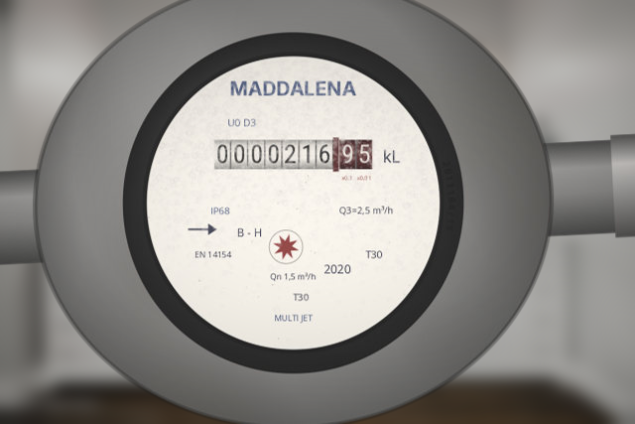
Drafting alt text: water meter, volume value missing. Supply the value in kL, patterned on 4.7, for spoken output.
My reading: 216.95
